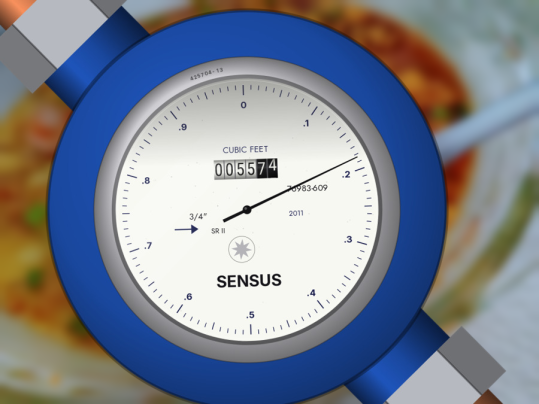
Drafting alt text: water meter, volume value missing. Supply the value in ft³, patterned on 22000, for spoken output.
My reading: 5574.18
